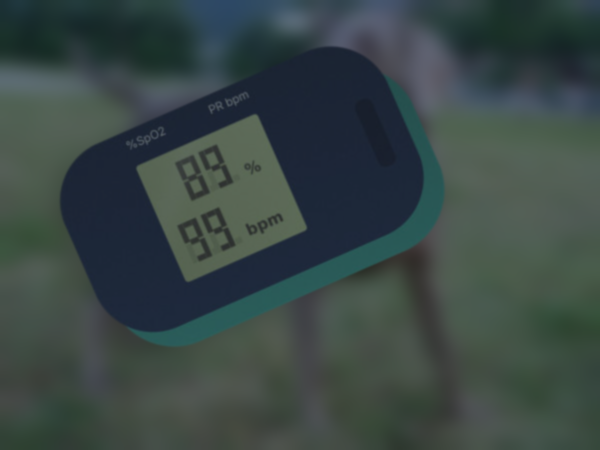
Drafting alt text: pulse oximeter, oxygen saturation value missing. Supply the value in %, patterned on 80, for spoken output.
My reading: 89
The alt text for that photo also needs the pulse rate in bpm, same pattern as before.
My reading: 99
